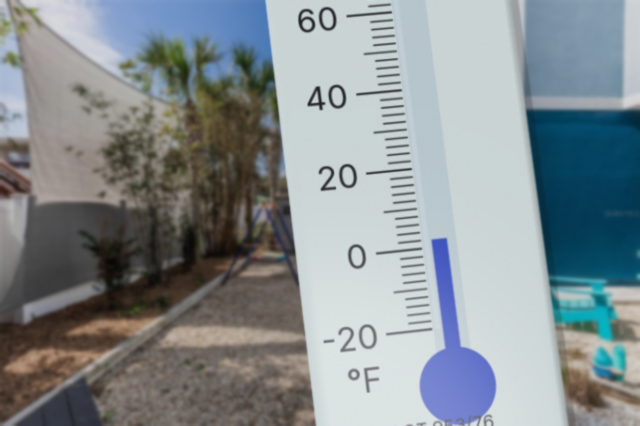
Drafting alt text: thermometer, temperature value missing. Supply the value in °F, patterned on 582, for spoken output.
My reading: 2
